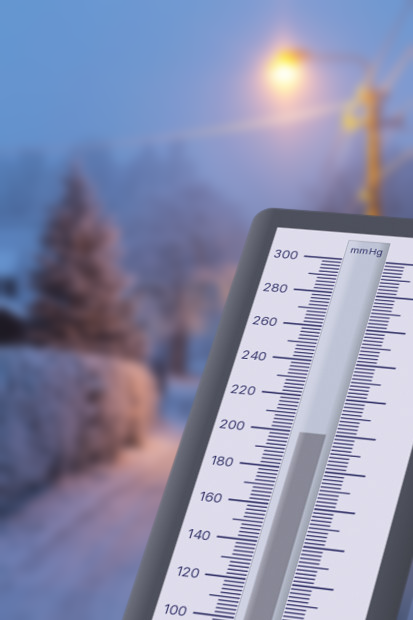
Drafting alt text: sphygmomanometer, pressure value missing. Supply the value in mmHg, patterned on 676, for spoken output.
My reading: 200
